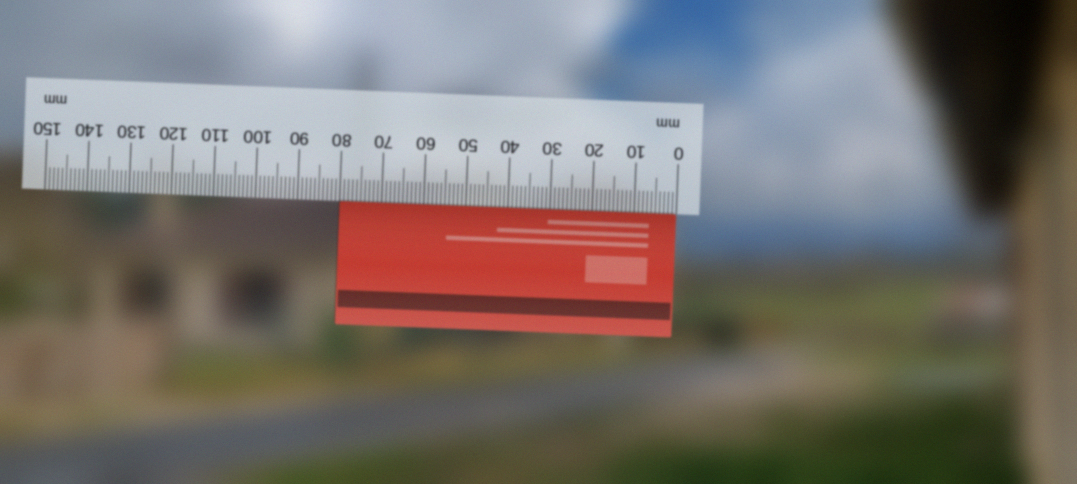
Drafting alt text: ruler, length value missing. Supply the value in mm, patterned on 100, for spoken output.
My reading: 80
